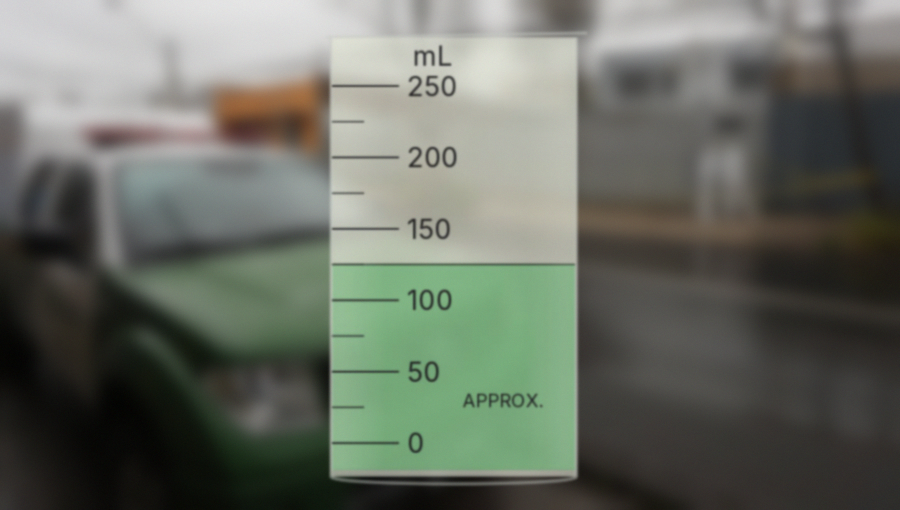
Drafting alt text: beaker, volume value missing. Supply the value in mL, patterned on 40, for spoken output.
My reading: 125
